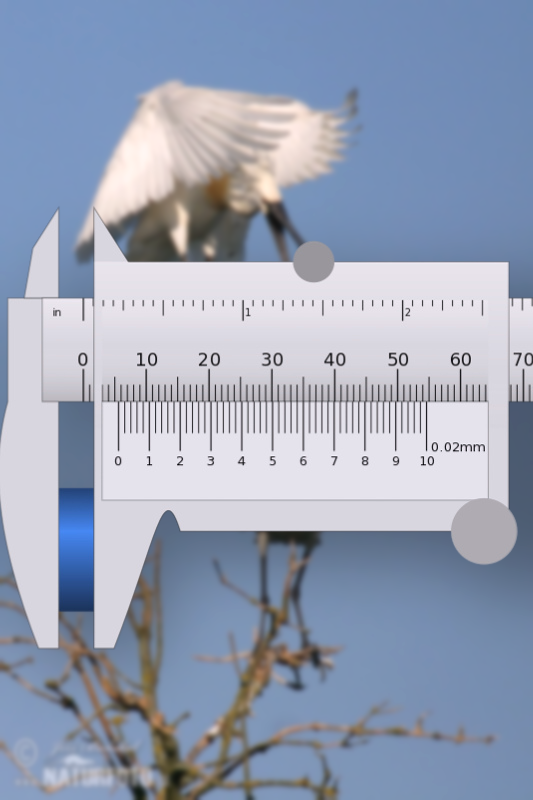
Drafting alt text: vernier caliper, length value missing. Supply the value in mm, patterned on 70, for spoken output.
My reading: 5.6
